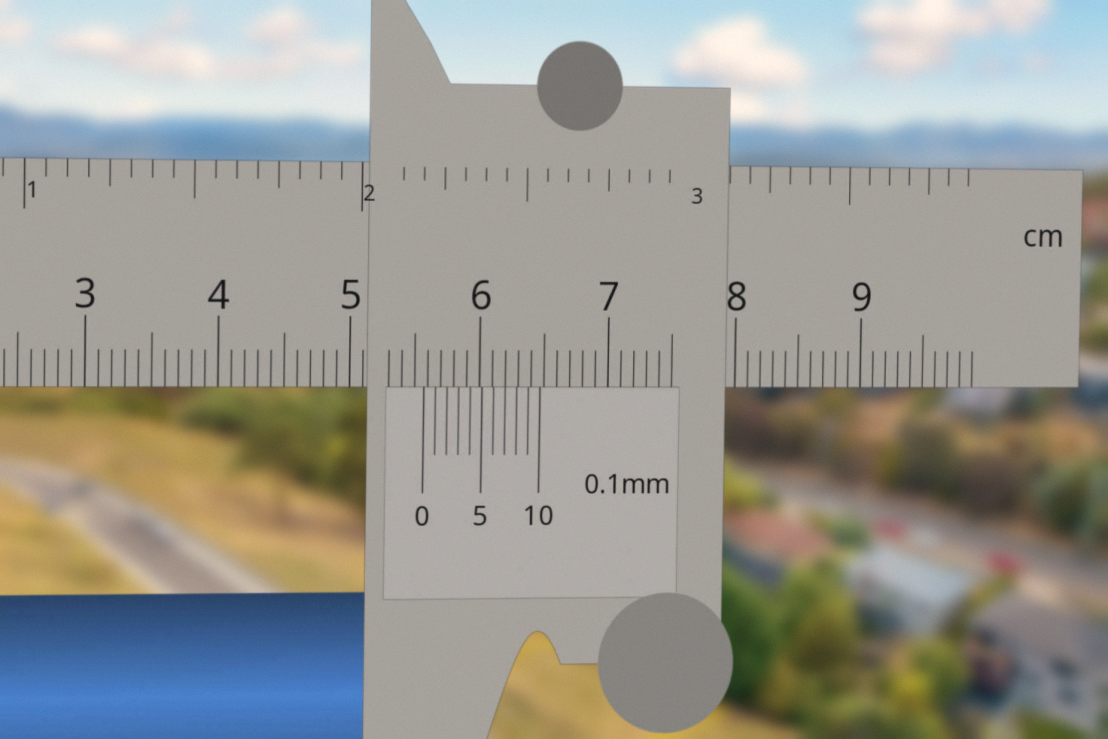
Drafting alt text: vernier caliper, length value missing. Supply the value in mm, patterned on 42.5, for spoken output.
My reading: 55.7
